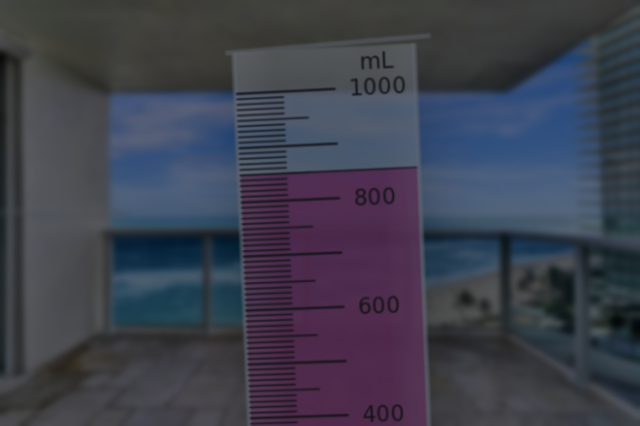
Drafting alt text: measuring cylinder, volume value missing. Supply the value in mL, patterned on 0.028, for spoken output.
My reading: 850
